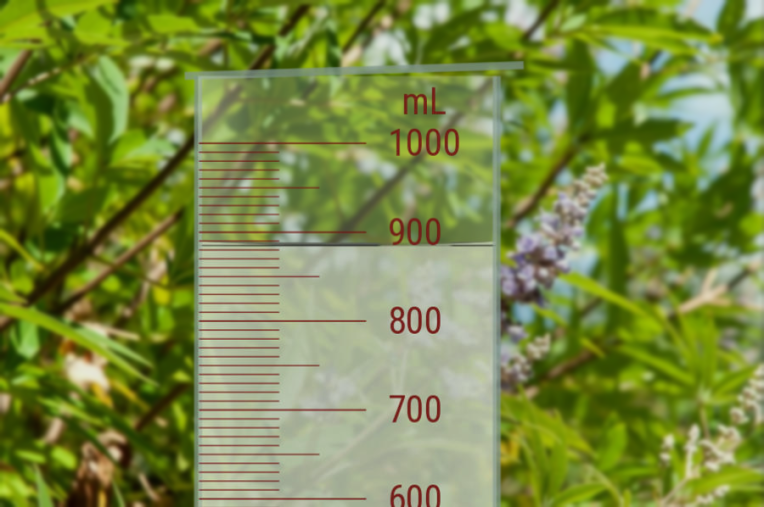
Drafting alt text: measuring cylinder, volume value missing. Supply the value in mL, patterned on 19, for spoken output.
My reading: 885
